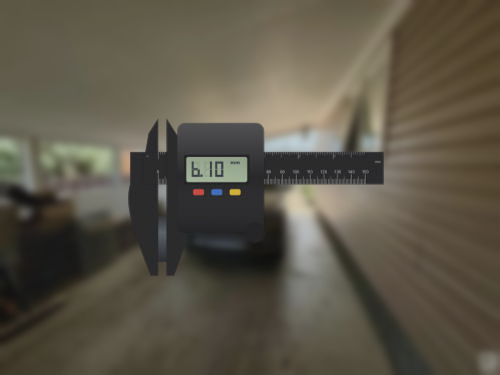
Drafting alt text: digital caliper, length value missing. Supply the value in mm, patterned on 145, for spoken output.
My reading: 6.10
